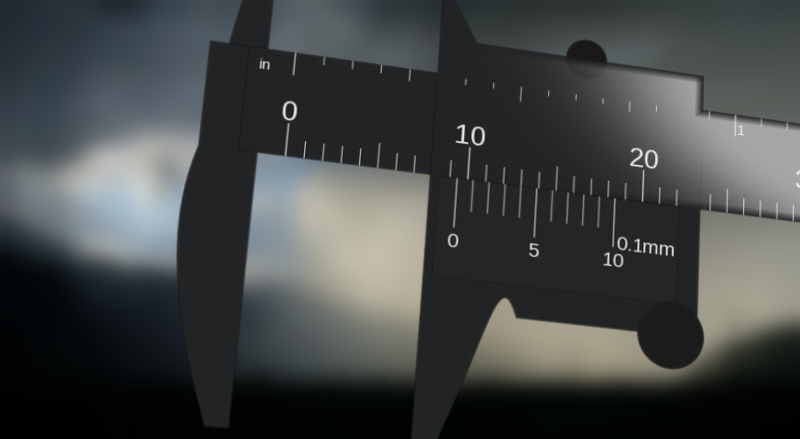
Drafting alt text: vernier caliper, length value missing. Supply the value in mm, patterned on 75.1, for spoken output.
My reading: 9.4
